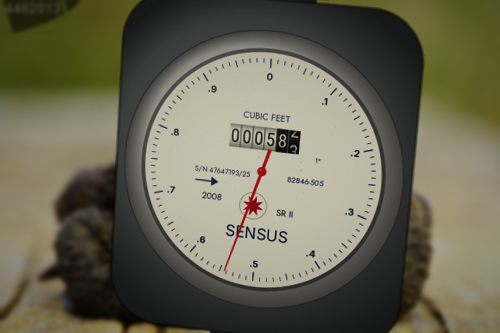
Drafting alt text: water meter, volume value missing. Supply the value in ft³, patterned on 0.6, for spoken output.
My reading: 582.54
